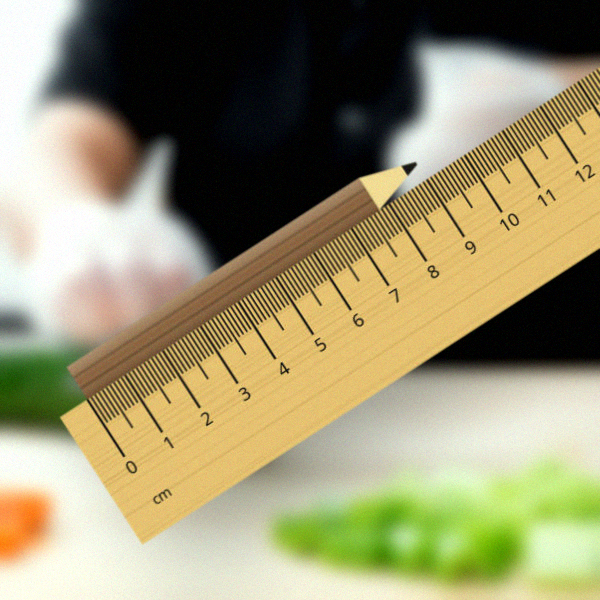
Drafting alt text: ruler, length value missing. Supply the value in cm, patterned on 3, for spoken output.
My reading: 9
